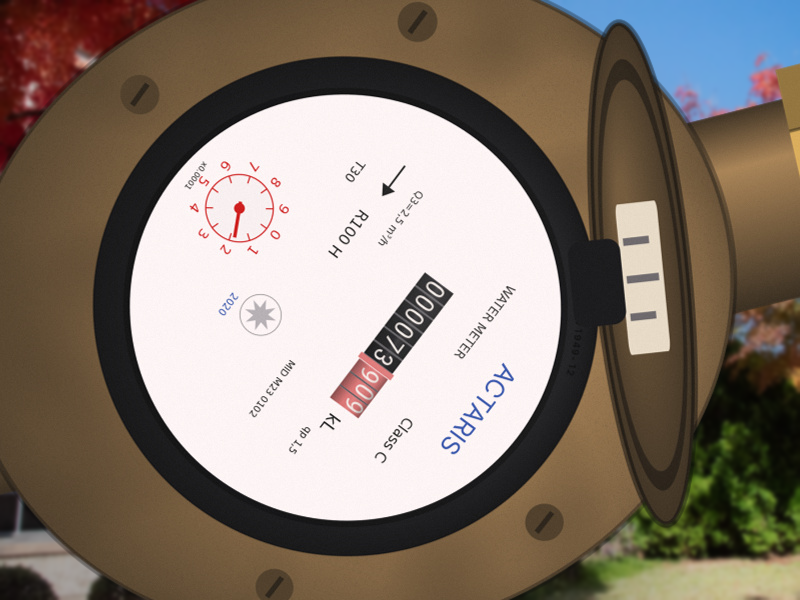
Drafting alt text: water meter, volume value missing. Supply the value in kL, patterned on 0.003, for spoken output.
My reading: 73.9091
